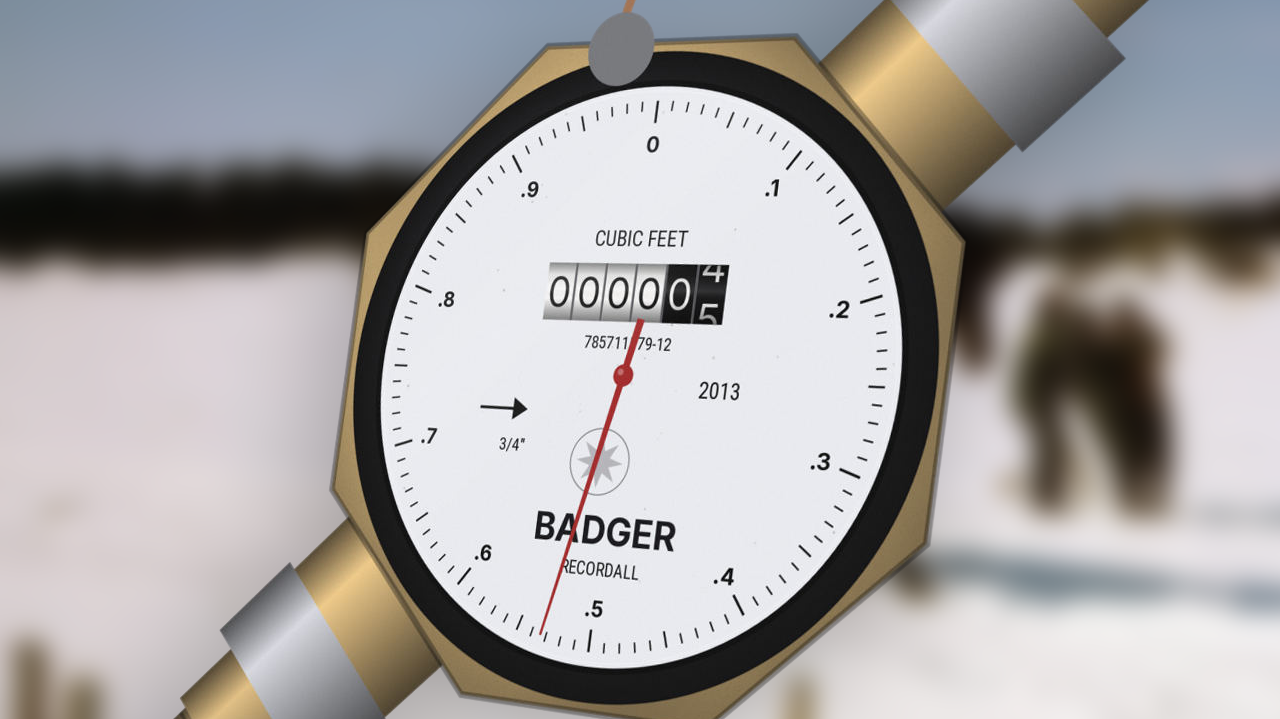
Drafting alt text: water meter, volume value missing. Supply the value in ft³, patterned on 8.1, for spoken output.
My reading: 4.53
